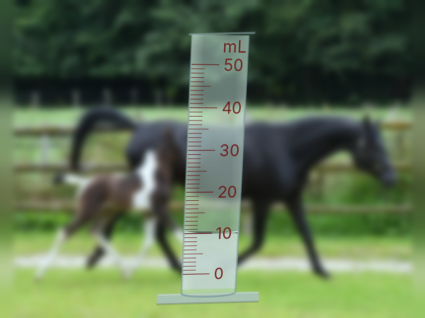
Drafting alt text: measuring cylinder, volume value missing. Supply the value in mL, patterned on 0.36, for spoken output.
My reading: 10
